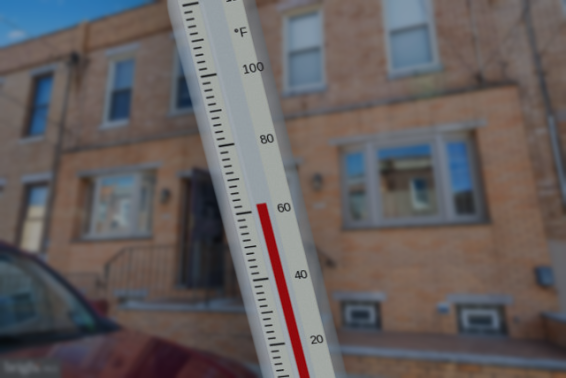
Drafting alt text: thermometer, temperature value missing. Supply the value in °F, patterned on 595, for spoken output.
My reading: 62
